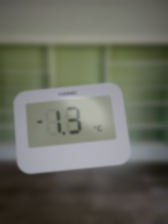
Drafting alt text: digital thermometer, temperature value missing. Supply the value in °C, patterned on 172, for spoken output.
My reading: -1.3
